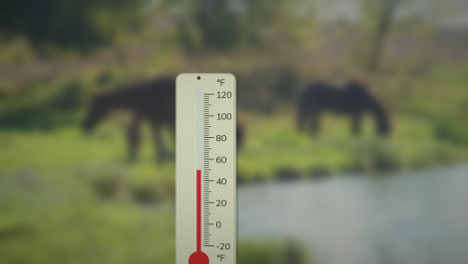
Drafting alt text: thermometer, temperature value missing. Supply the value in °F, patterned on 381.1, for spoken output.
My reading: 50
